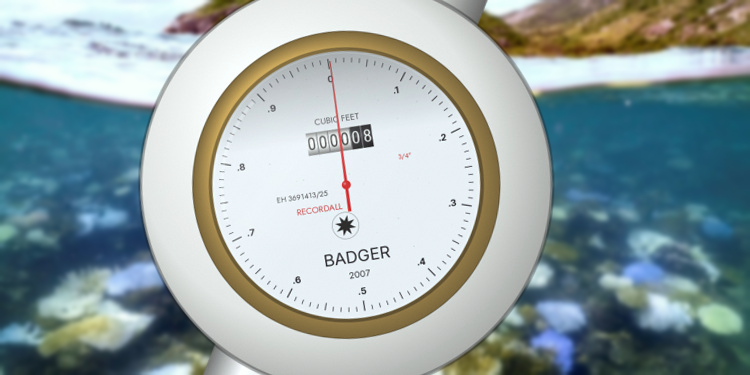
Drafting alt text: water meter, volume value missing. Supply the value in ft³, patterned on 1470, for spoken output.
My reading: 8.00
